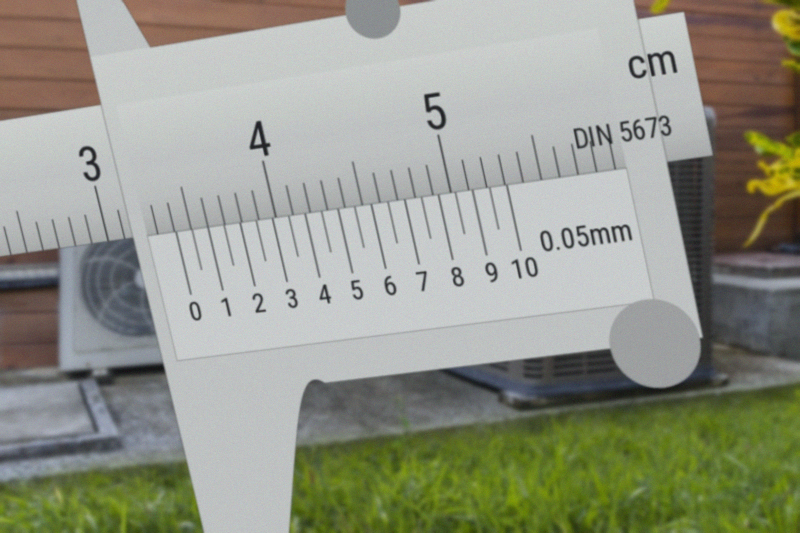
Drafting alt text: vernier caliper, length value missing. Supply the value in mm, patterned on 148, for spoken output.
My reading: 34.1
